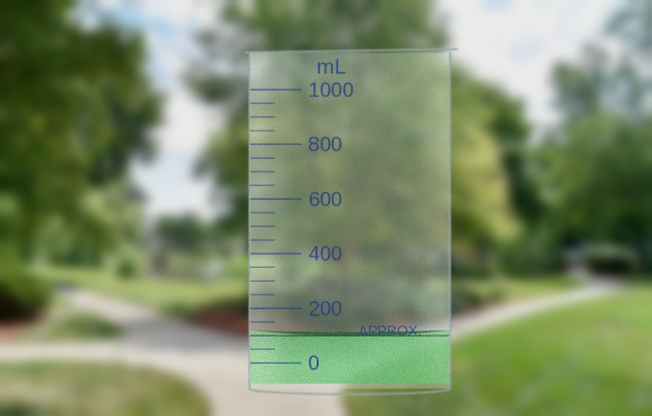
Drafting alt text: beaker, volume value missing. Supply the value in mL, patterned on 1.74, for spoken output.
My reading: 100
